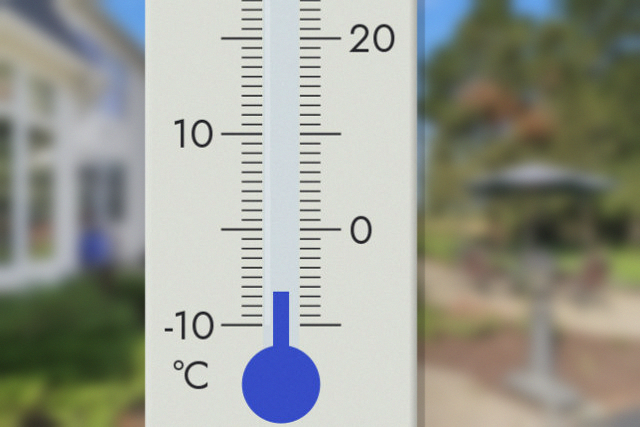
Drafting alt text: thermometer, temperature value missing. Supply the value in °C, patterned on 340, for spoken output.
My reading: -6.5
